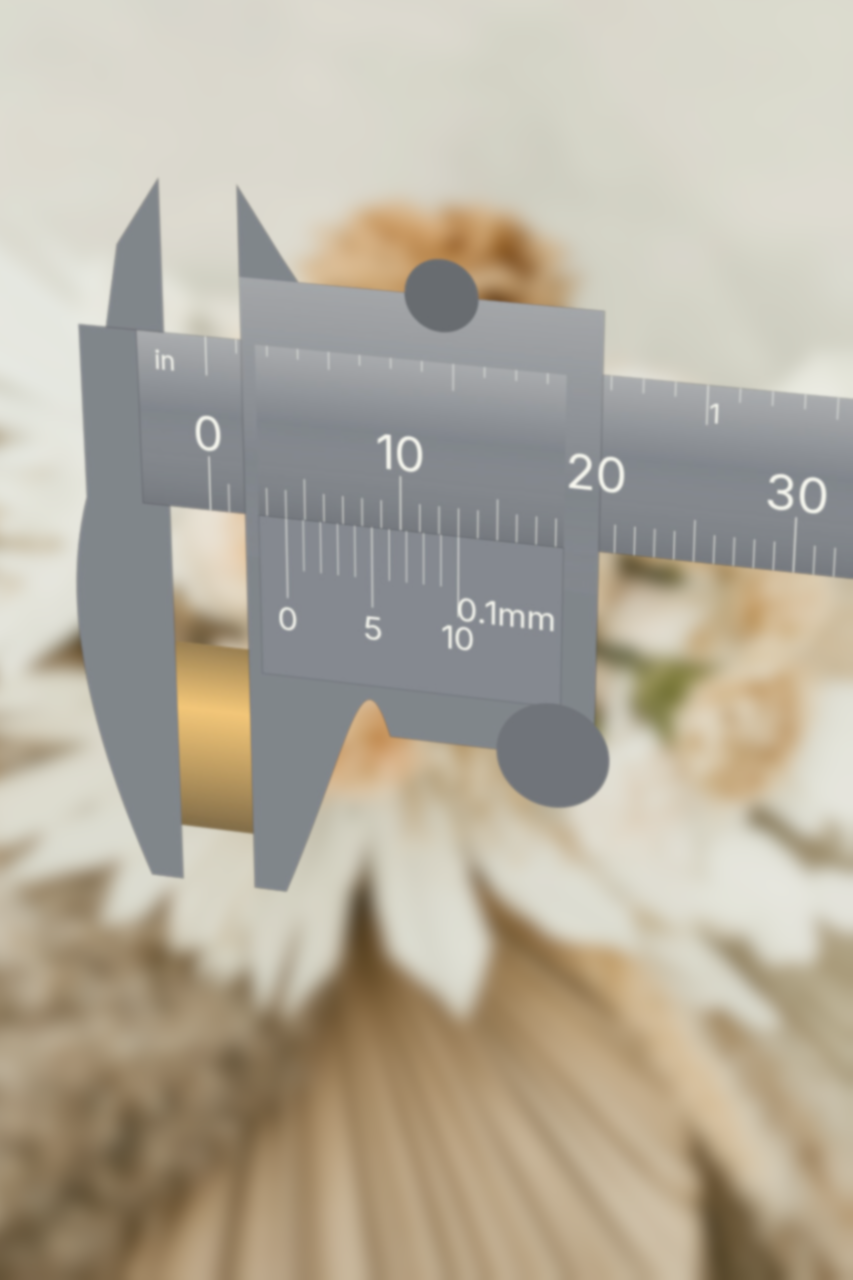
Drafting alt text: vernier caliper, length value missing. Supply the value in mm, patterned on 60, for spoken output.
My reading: 4.0
